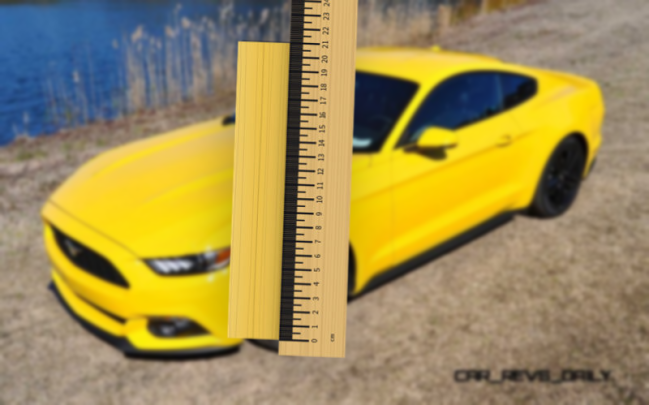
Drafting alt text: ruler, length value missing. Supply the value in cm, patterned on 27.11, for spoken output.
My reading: 21
